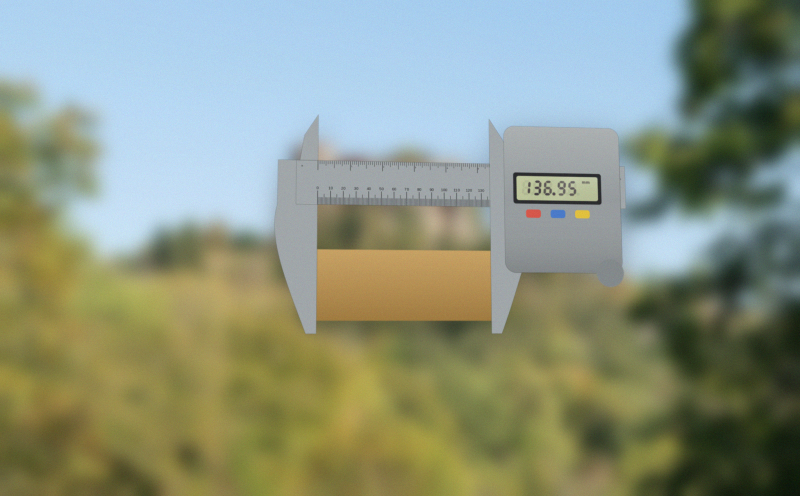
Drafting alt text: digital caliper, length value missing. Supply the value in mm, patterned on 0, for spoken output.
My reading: 136.95
